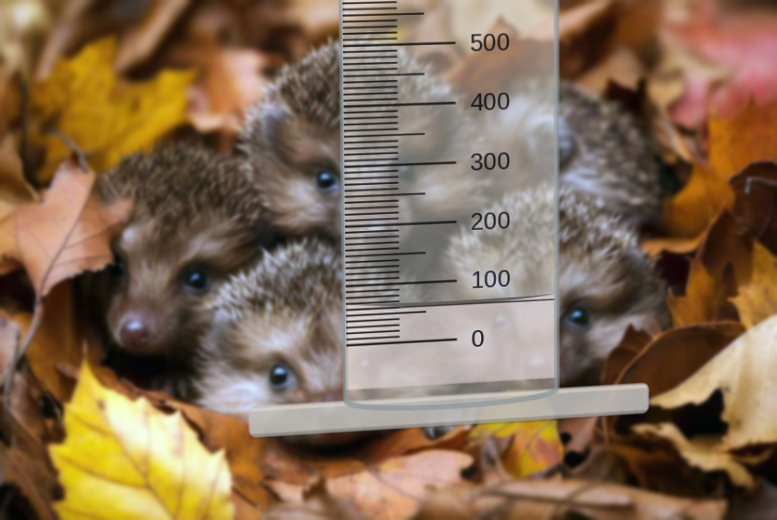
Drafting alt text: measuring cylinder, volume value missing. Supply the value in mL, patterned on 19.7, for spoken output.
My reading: 60
